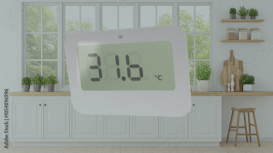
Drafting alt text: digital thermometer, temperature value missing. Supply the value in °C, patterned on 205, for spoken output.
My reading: 31.6
